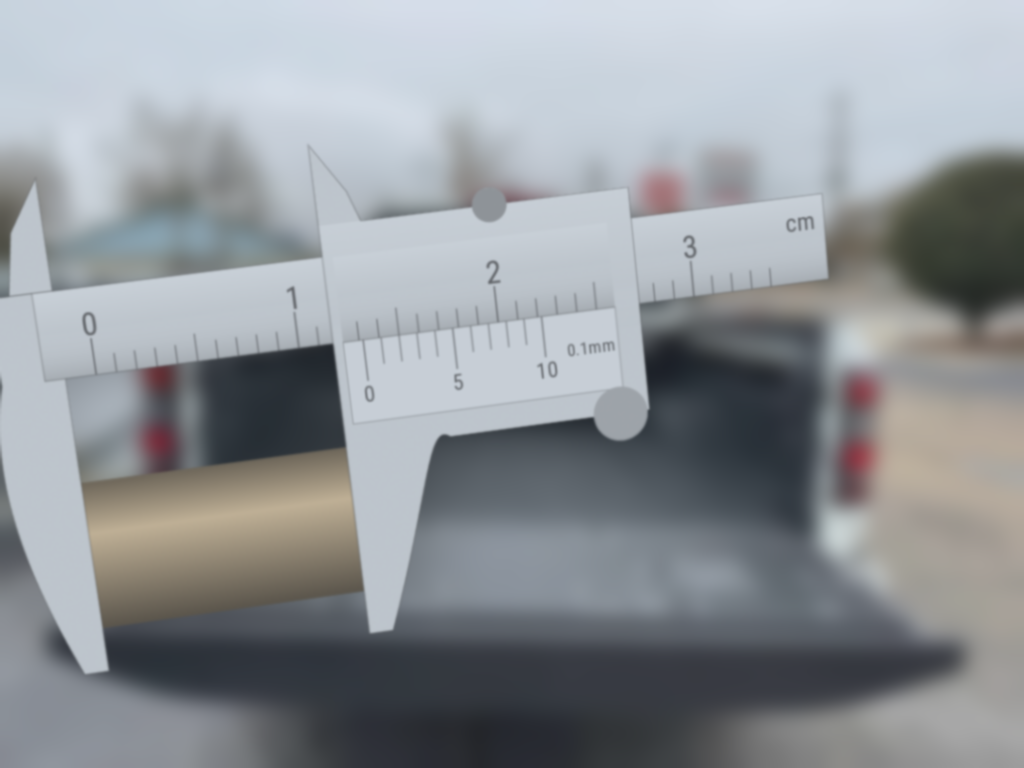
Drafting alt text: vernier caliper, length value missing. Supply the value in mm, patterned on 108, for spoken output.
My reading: 13.2
